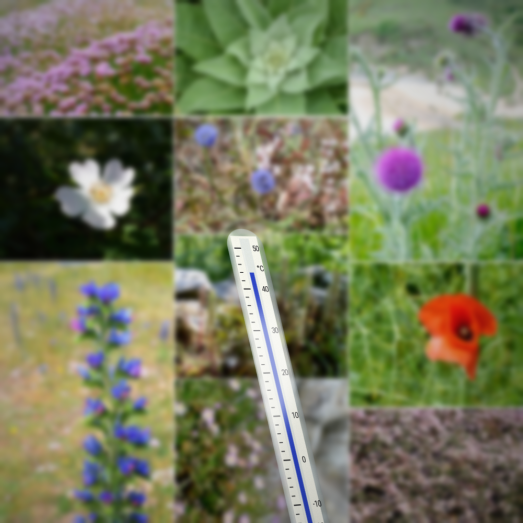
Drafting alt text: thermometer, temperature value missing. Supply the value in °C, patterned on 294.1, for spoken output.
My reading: 44
